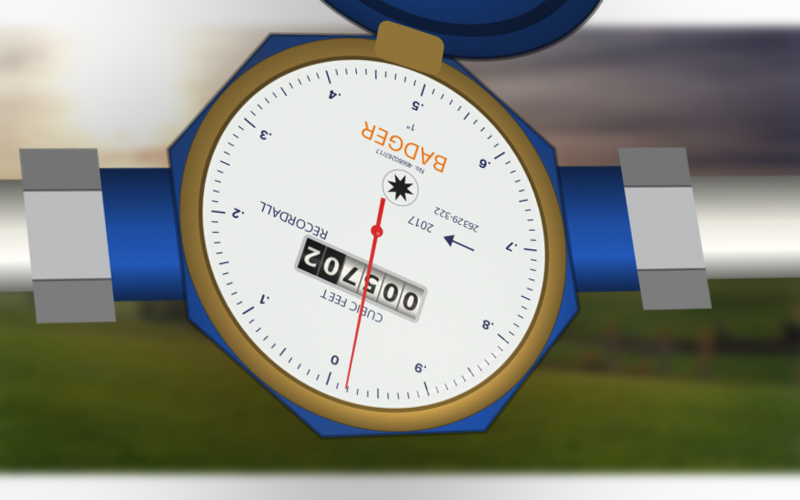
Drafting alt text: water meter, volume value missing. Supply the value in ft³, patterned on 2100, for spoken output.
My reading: 5701.98
